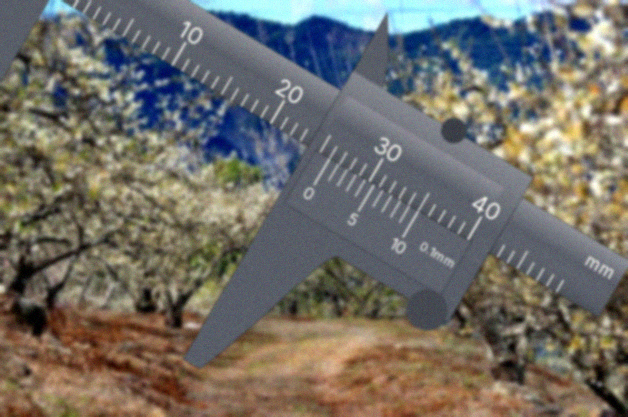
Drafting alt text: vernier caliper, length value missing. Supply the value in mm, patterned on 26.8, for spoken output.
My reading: 26.0
